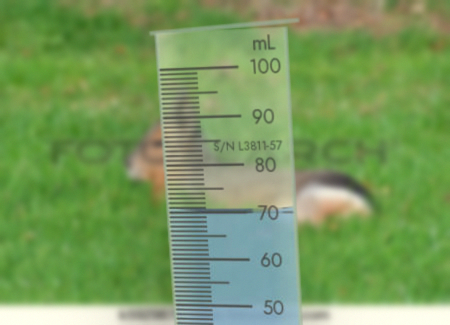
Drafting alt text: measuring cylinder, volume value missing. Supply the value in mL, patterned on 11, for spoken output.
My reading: 70
